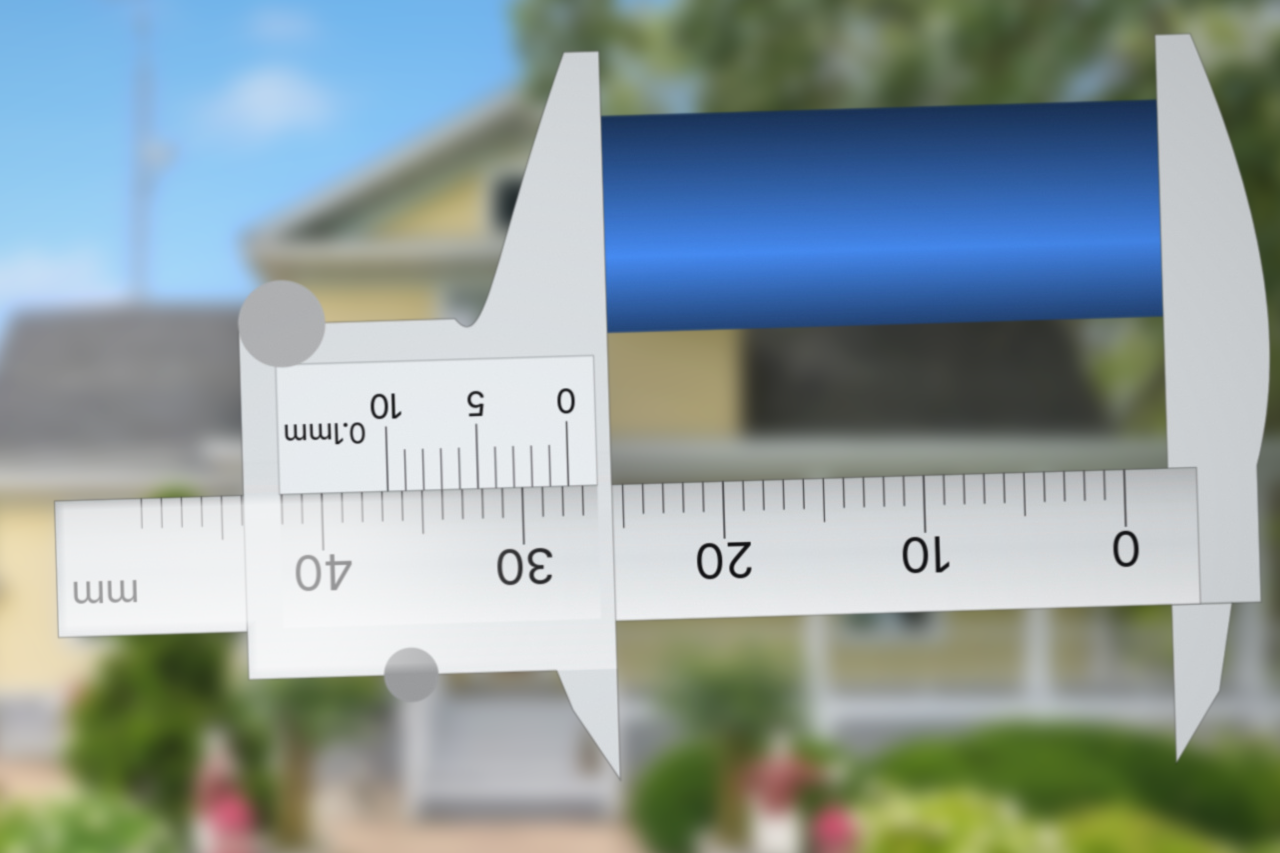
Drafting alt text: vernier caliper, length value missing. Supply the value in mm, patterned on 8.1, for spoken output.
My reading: 27.7
